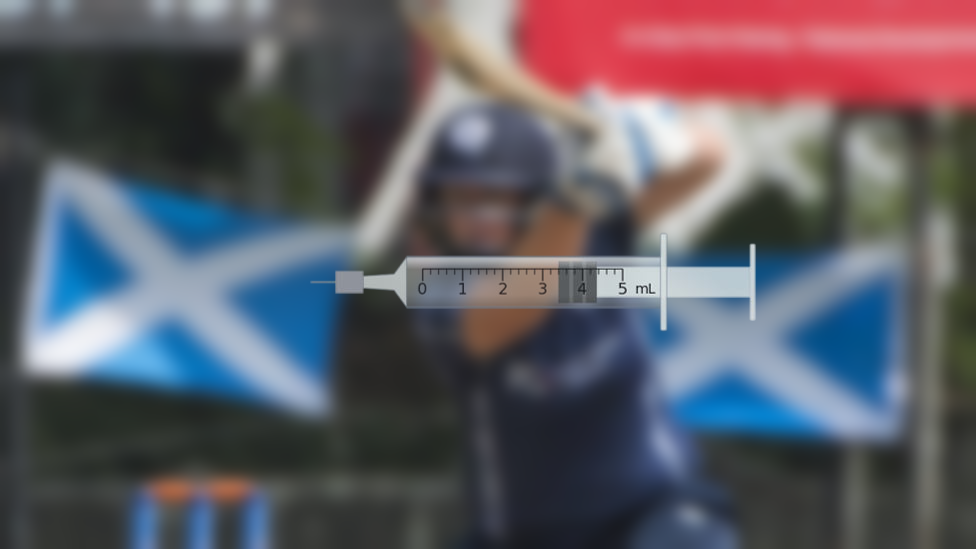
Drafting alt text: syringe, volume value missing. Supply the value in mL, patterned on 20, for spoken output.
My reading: 3.4
